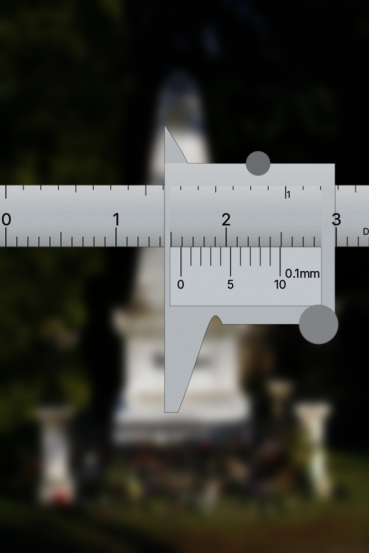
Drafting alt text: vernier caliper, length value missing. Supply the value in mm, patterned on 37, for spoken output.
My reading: 15.9
